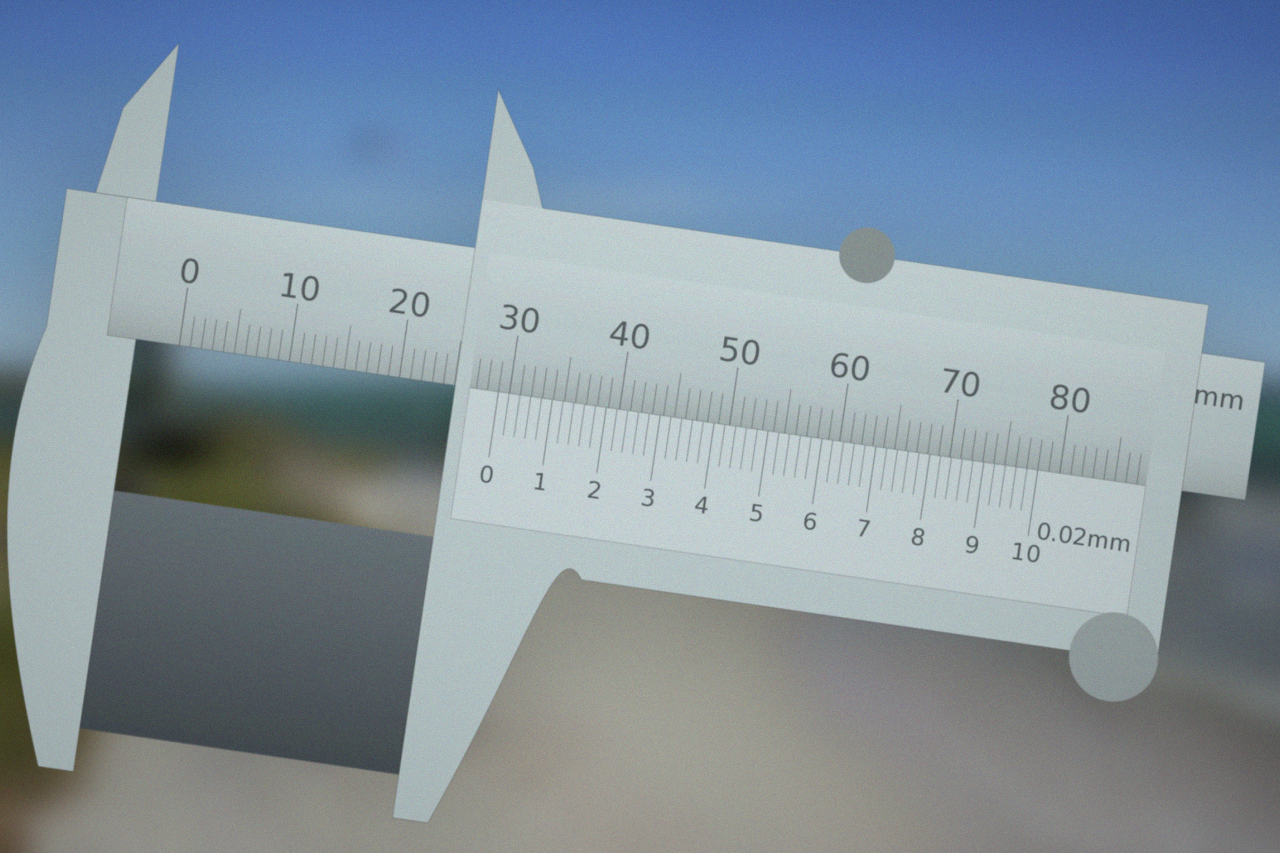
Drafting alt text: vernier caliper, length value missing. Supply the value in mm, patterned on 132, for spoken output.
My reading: 29.0
